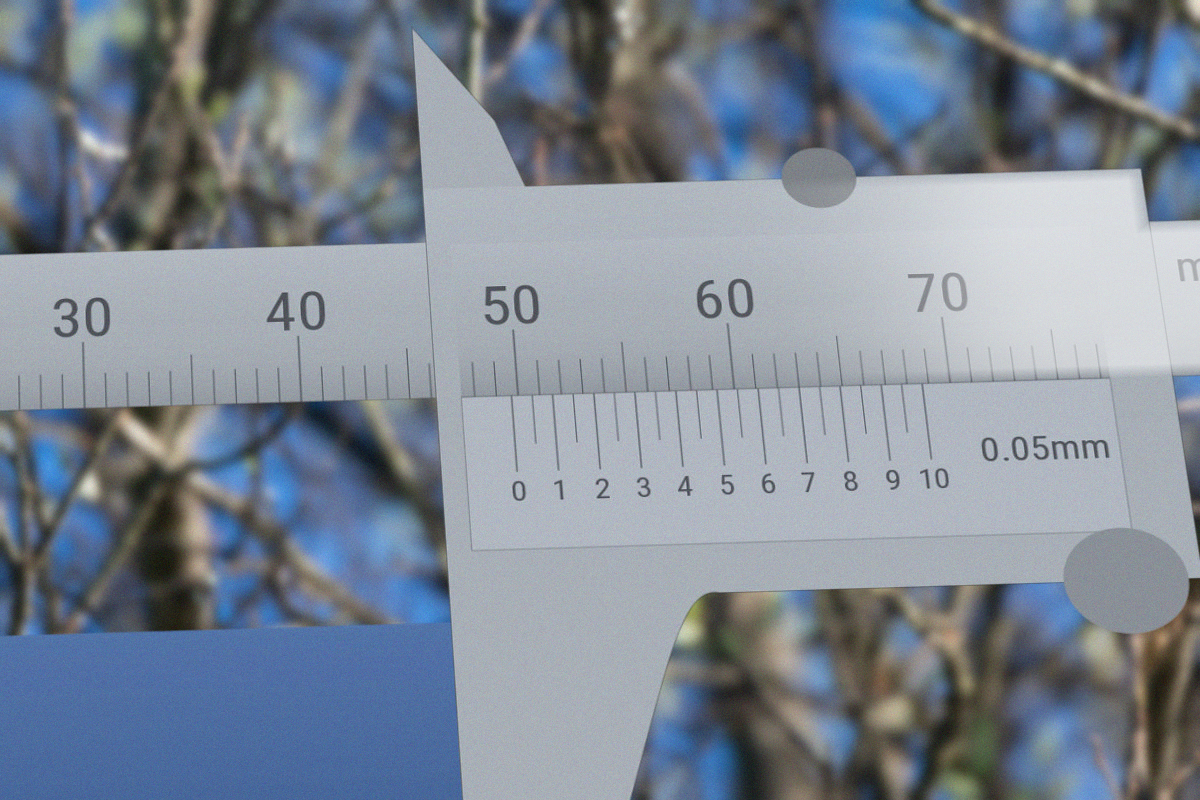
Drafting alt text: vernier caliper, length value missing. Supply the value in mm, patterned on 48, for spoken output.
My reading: 49.7
